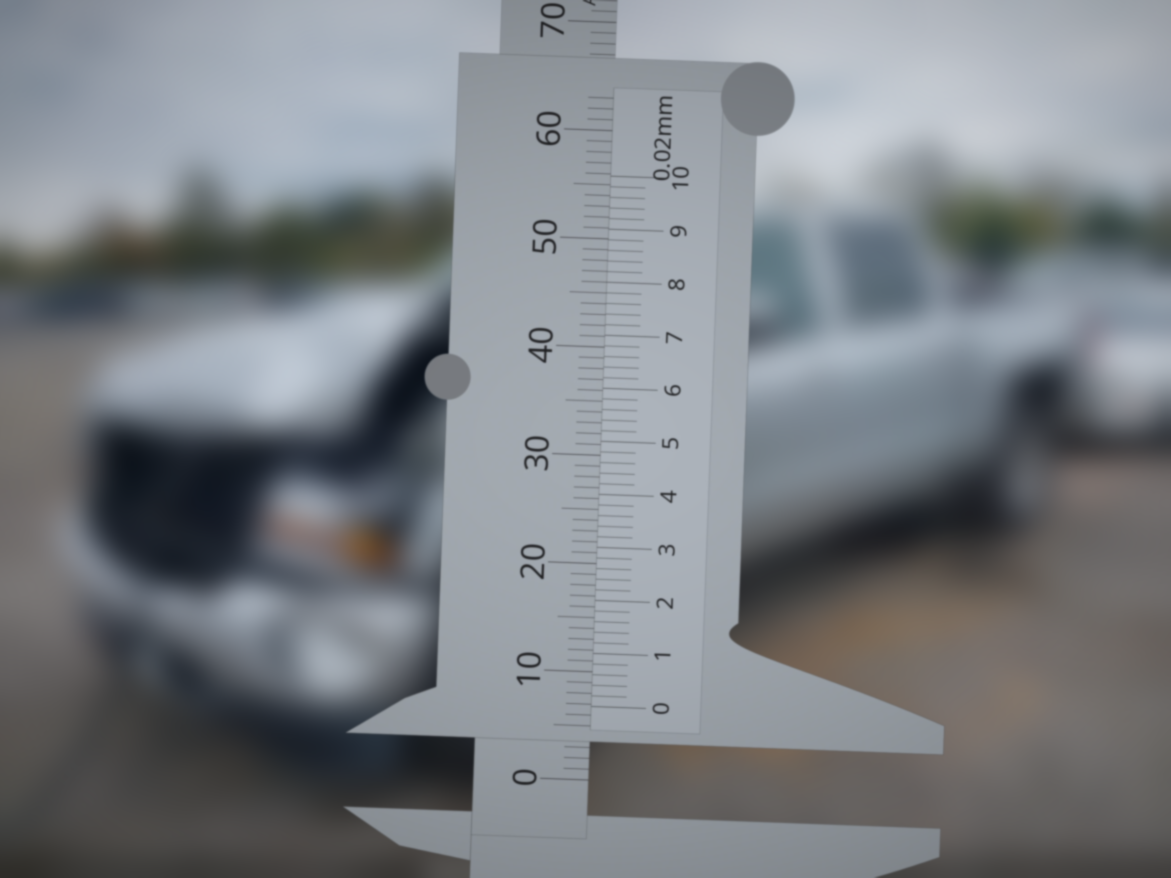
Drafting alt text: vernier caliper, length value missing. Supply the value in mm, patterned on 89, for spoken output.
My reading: 6.8
